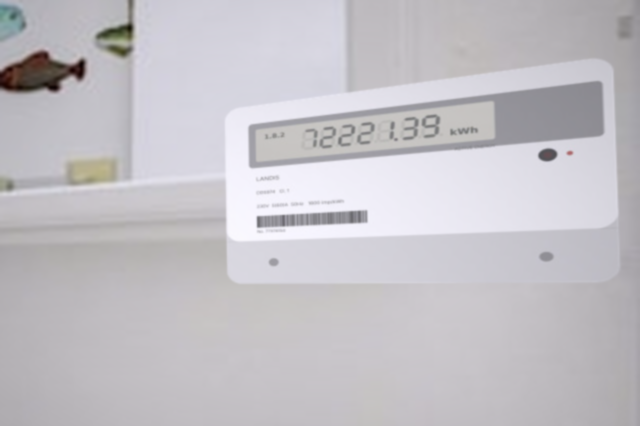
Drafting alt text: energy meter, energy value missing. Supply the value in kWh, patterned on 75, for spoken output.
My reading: 72221.39
